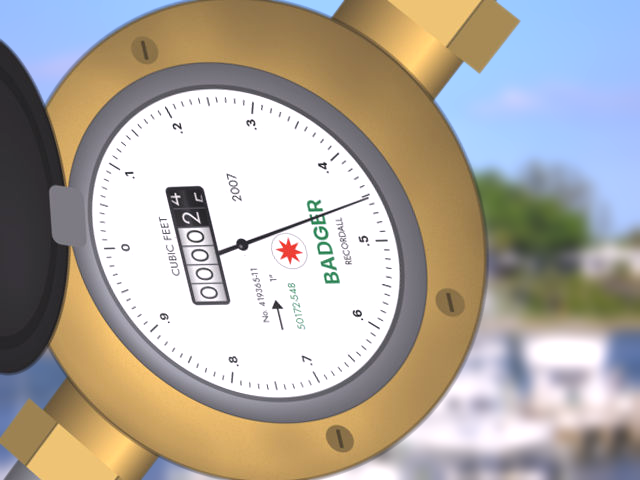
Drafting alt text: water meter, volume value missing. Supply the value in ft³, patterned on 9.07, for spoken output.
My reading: 24.45
